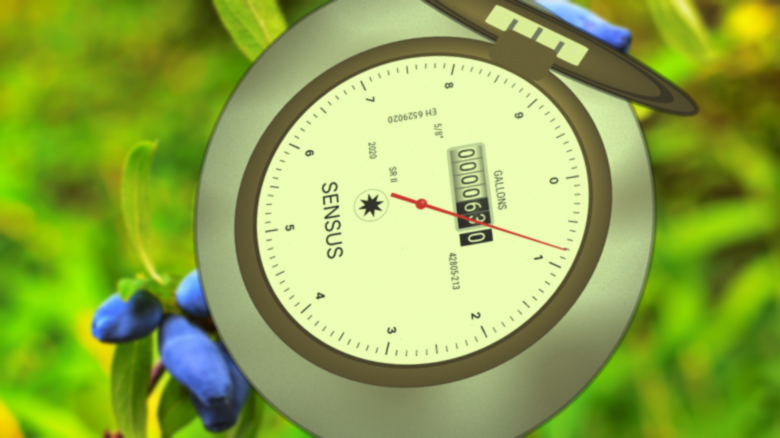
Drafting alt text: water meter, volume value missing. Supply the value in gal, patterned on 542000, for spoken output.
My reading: 630.8
